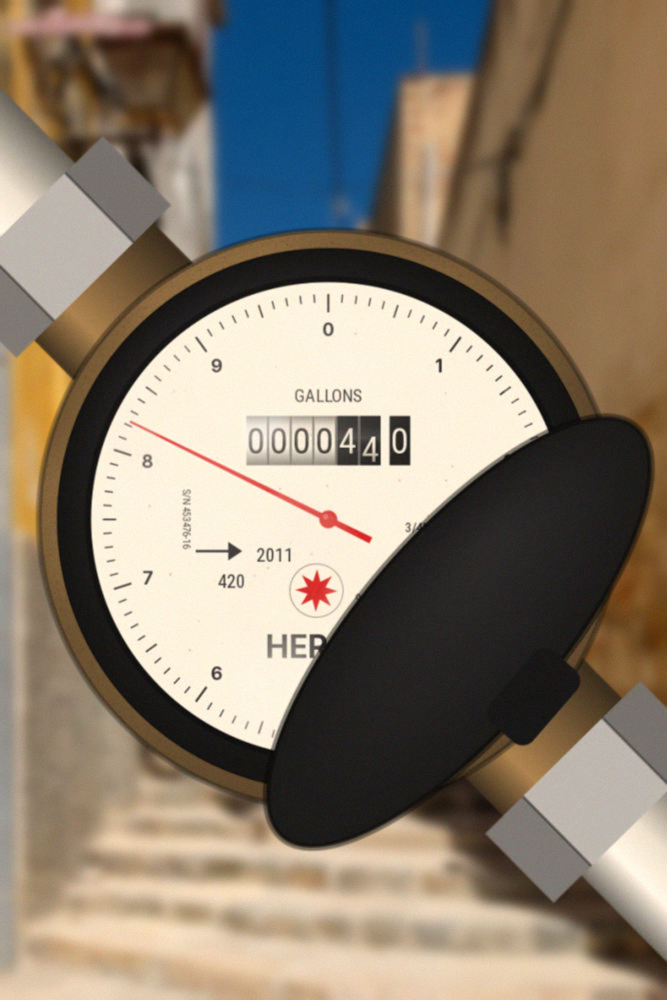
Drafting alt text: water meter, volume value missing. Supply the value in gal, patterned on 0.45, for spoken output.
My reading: 438.2
